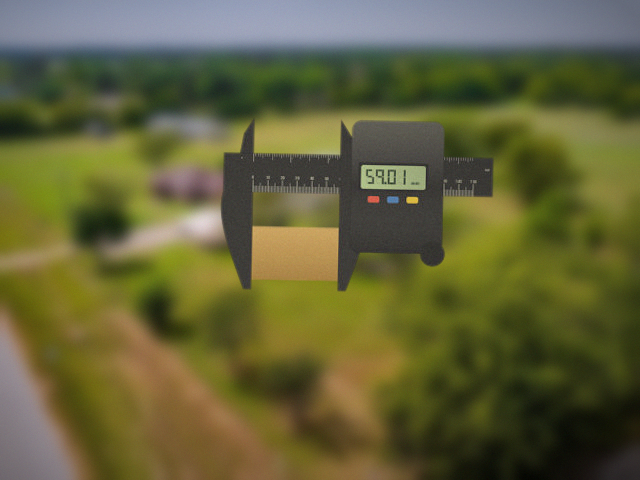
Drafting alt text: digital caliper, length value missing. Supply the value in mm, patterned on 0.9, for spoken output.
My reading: 59.01
